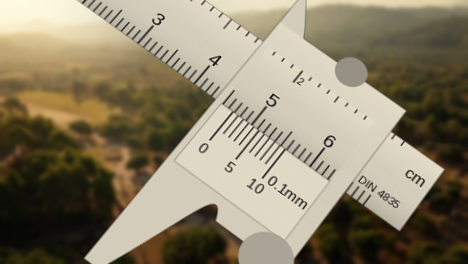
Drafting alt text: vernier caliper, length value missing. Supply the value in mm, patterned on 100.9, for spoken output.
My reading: 46.8
